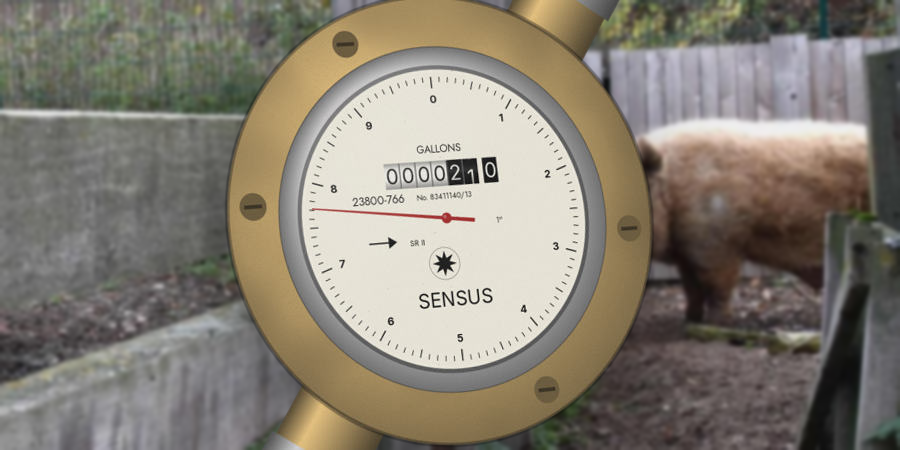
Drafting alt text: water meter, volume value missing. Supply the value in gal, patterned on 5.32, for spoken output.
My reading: 207.7
